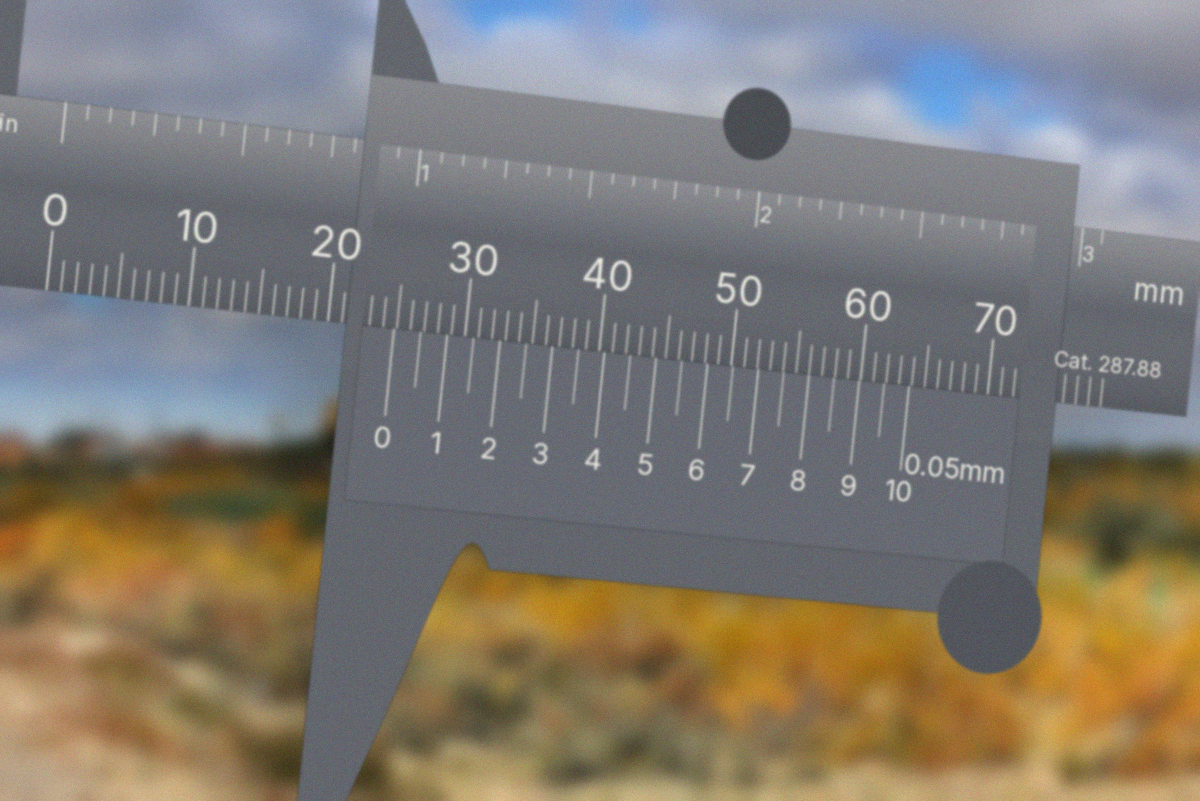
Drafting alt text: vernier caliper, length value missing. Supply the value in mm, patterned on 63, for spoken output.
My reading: 24.8
